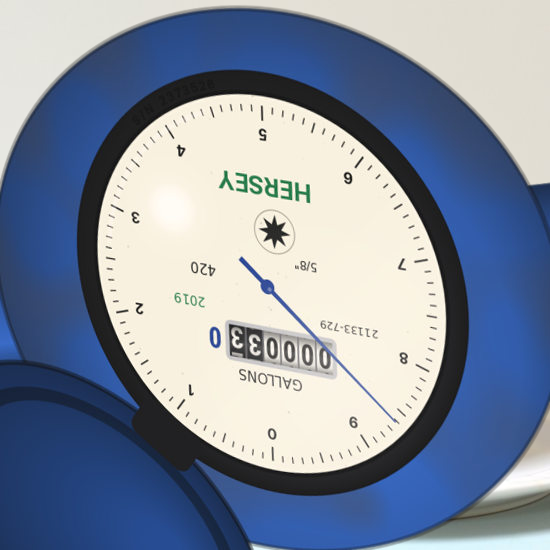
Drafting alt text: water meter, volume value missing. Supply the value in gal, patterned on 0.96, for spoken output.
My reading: 328.6
